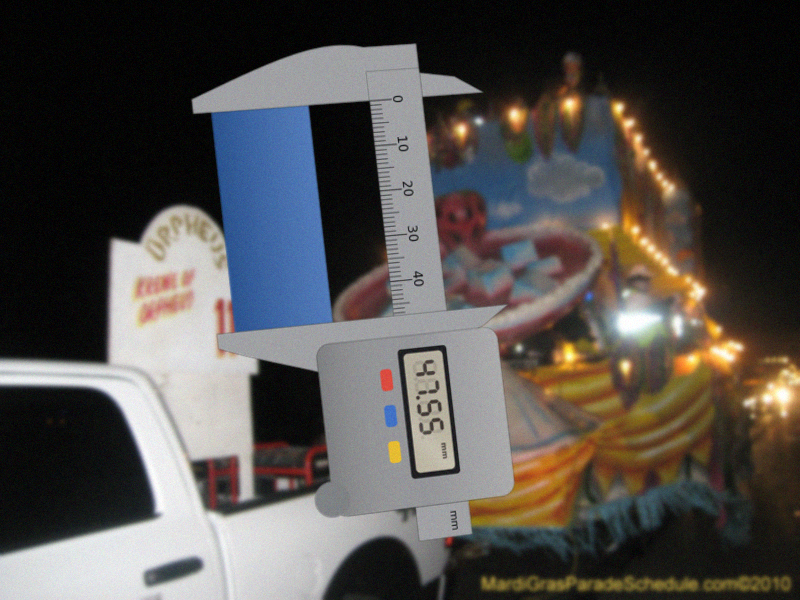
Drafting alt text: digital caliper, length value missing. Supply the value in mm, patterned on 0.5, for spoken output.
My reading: 47.55
